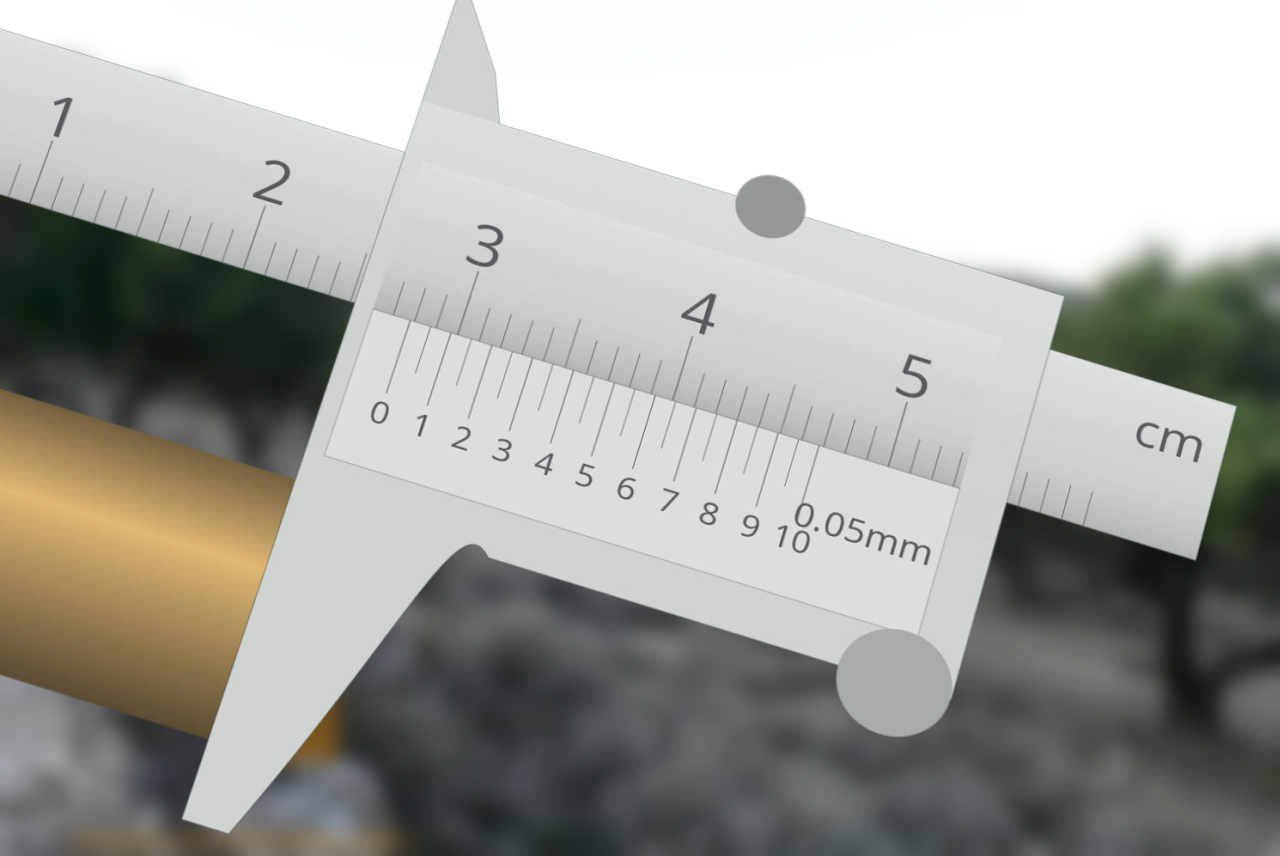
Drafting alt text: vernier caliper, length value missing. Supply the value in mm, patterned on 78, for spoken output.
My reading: 27.8
